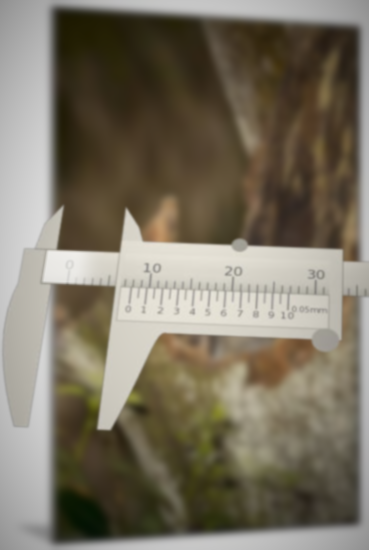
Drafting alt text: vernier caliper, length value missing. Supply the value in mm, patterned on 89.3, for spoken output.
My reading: 7.8
